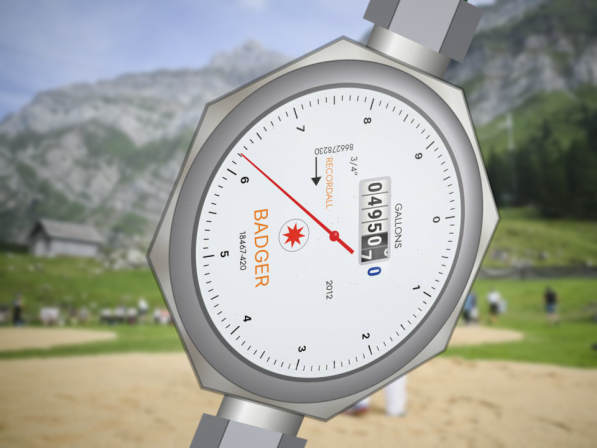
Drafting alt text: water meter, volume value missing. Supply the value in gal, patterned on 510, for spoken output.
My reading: 495066.2
